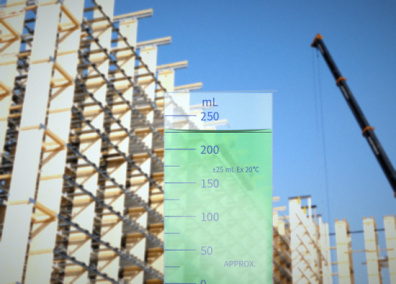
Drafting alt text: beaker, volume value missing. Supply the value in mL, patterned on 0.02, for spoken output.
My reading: 225
